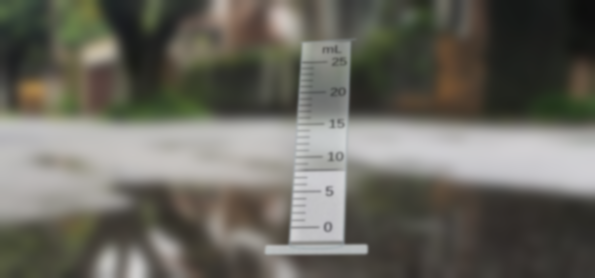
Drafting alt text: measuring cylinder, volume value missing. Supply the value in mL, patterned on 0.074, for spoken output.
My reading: 8
